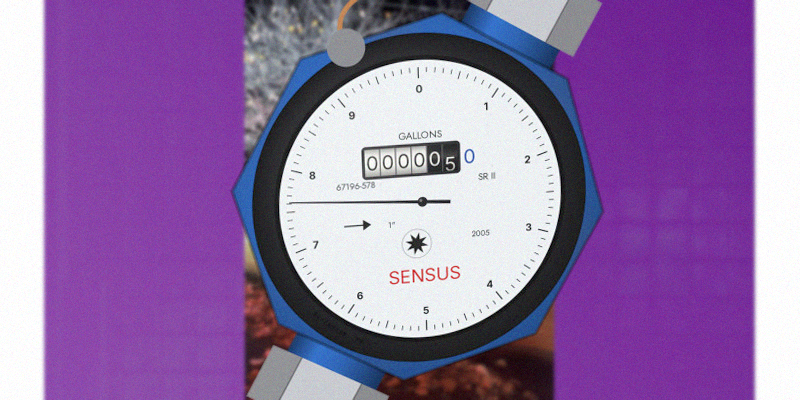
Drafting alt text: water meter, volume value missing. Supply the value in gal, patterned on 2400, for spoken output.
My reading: 47.6
